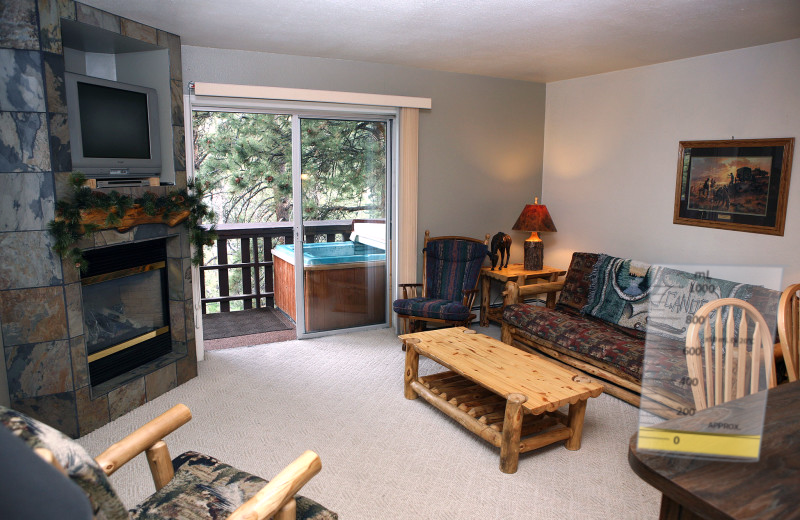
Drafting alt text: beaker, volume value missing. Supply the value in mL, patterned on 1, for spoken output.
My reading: 50
